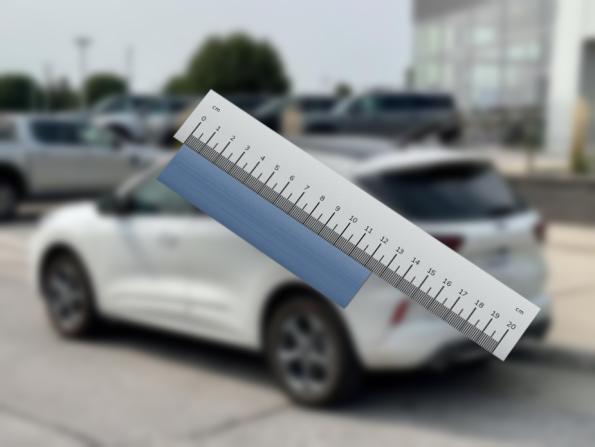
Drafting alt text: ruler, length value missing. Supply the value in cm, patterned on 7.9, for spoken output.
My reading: 12.5
